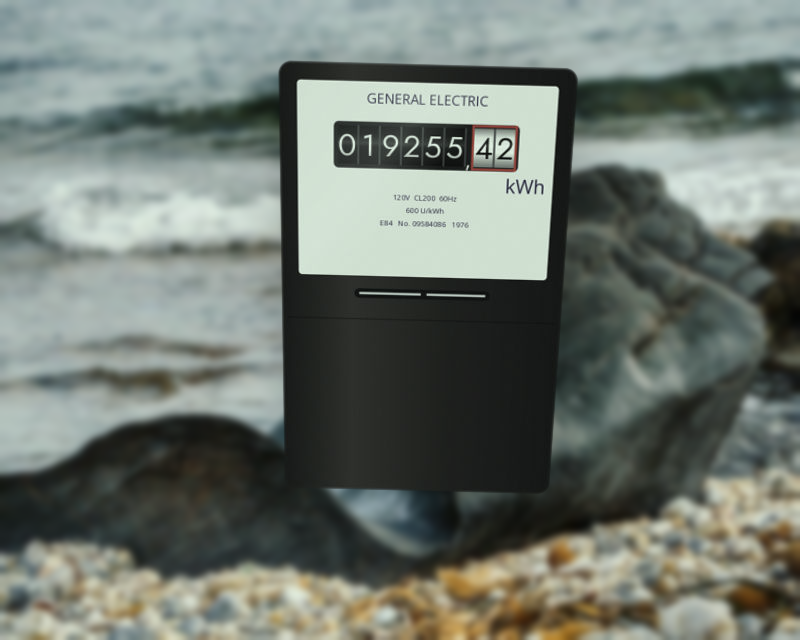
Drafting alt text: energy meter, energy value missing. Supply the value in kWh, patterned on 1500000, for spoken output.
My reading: 19255.42
